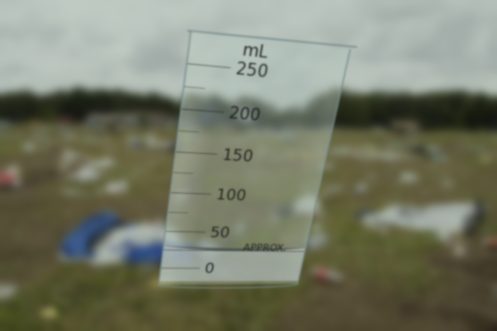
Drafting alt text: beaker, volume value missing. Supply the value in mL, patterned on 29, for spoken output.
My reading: 25
